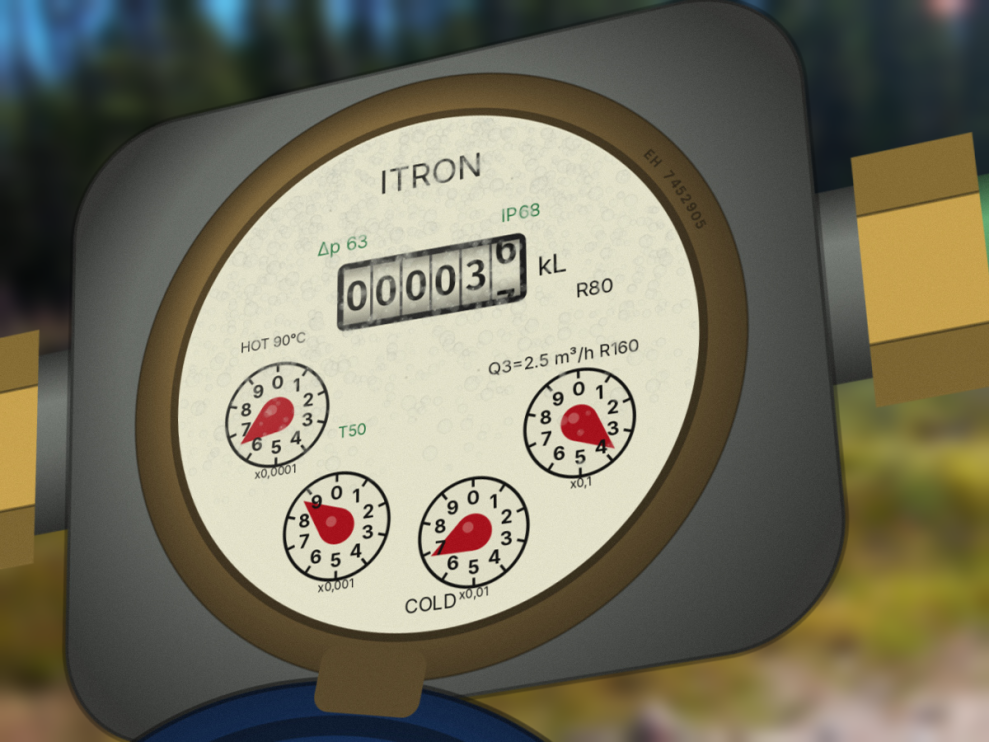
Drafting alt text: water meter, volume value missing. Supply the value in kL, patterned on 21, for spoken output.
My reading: 36.3686
